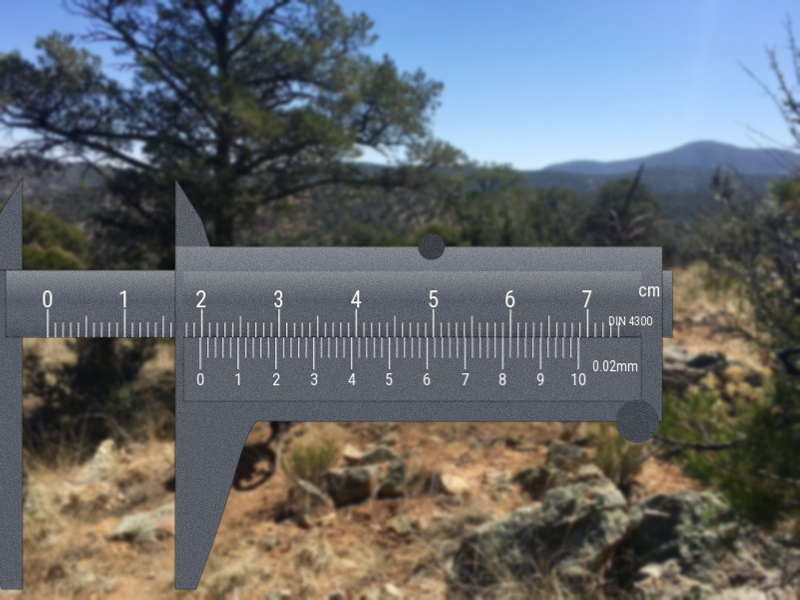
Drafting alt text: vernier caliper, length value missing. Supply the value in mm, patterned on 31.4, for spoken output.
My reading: 19.8
